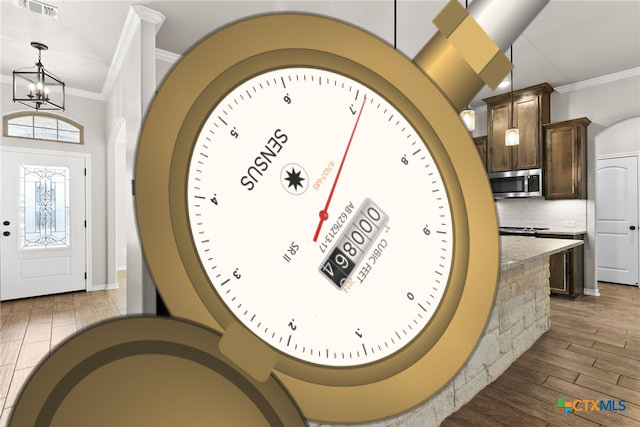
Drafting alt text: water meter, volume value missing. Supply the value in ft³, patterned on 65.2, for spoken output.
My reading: 863.71
